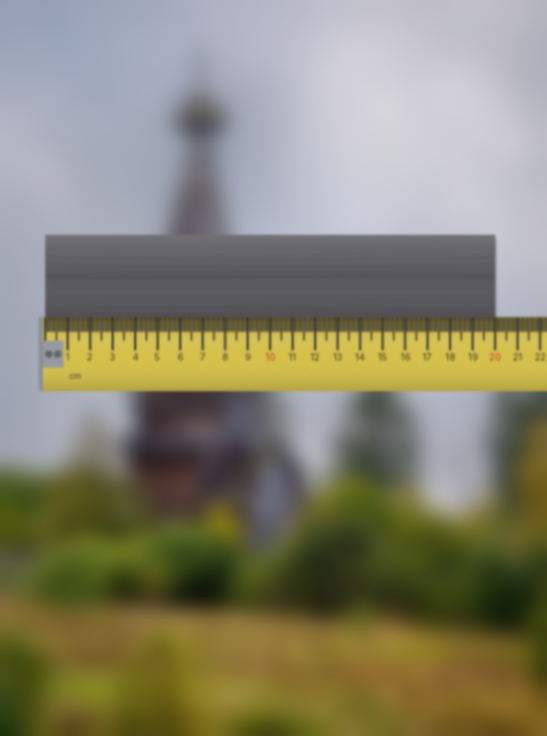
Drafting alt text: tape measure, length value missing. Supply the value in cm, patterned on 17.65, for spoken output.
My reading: 20
